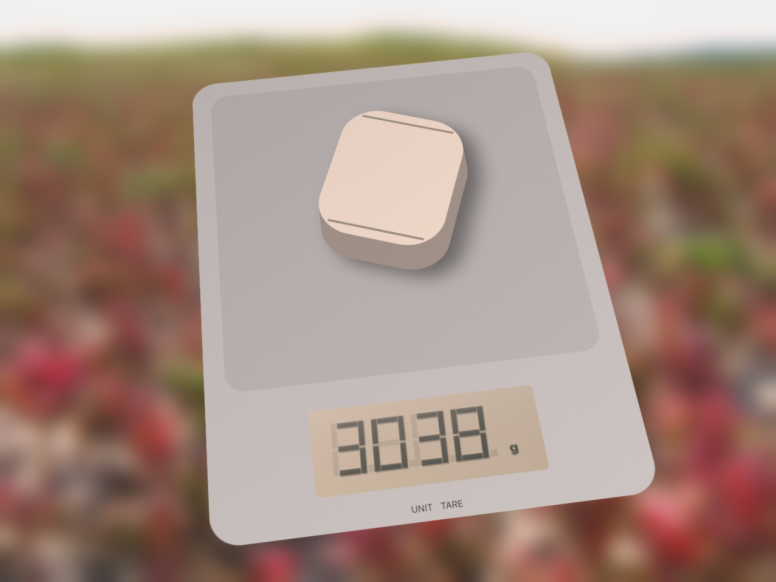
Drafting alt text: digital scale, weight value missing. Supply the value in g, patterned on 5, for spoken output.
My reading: 3038
